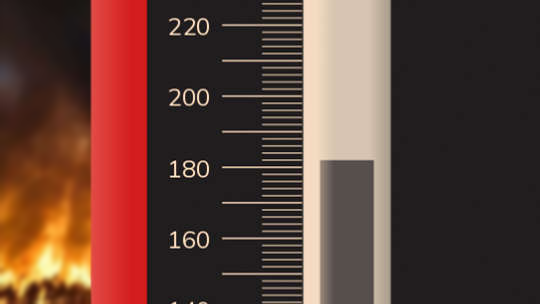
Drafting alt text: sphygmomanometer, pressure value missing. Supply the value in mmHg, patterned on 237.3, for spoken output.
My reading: 182
